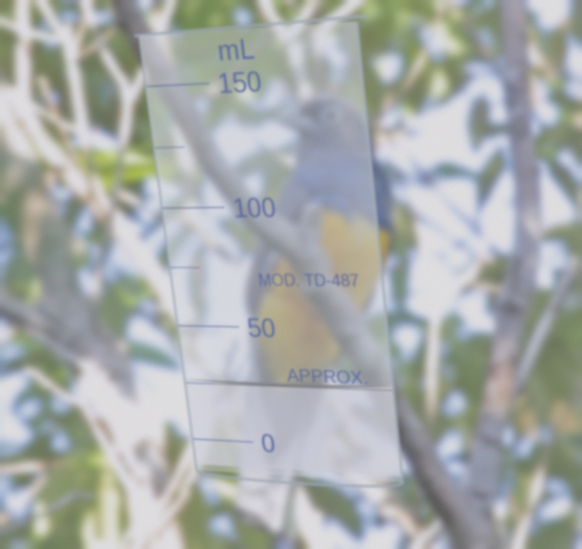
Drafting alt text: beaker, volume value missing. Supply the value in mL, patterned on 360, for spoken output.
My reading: 25
